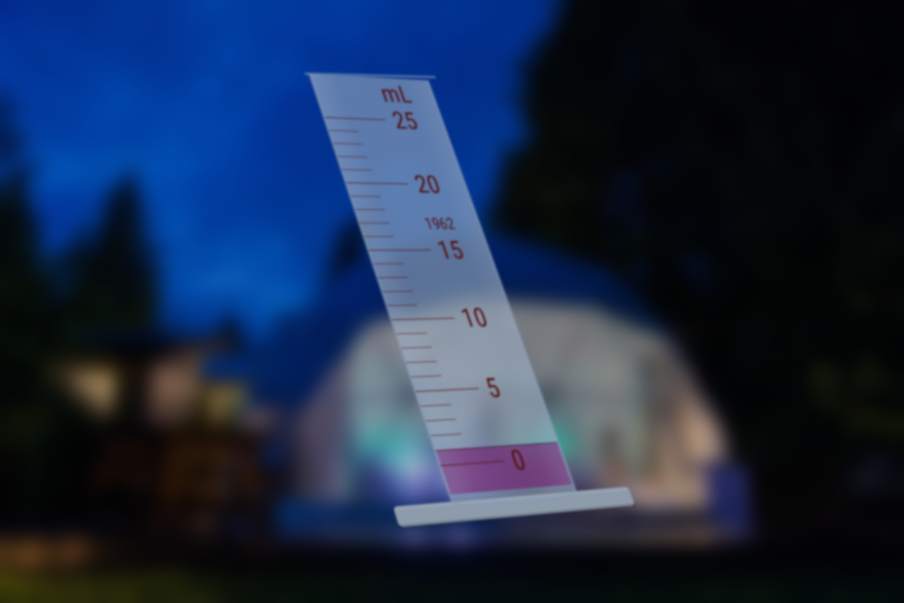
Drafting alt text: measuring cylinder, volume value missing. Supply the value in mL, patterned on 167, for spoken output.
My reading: 1
